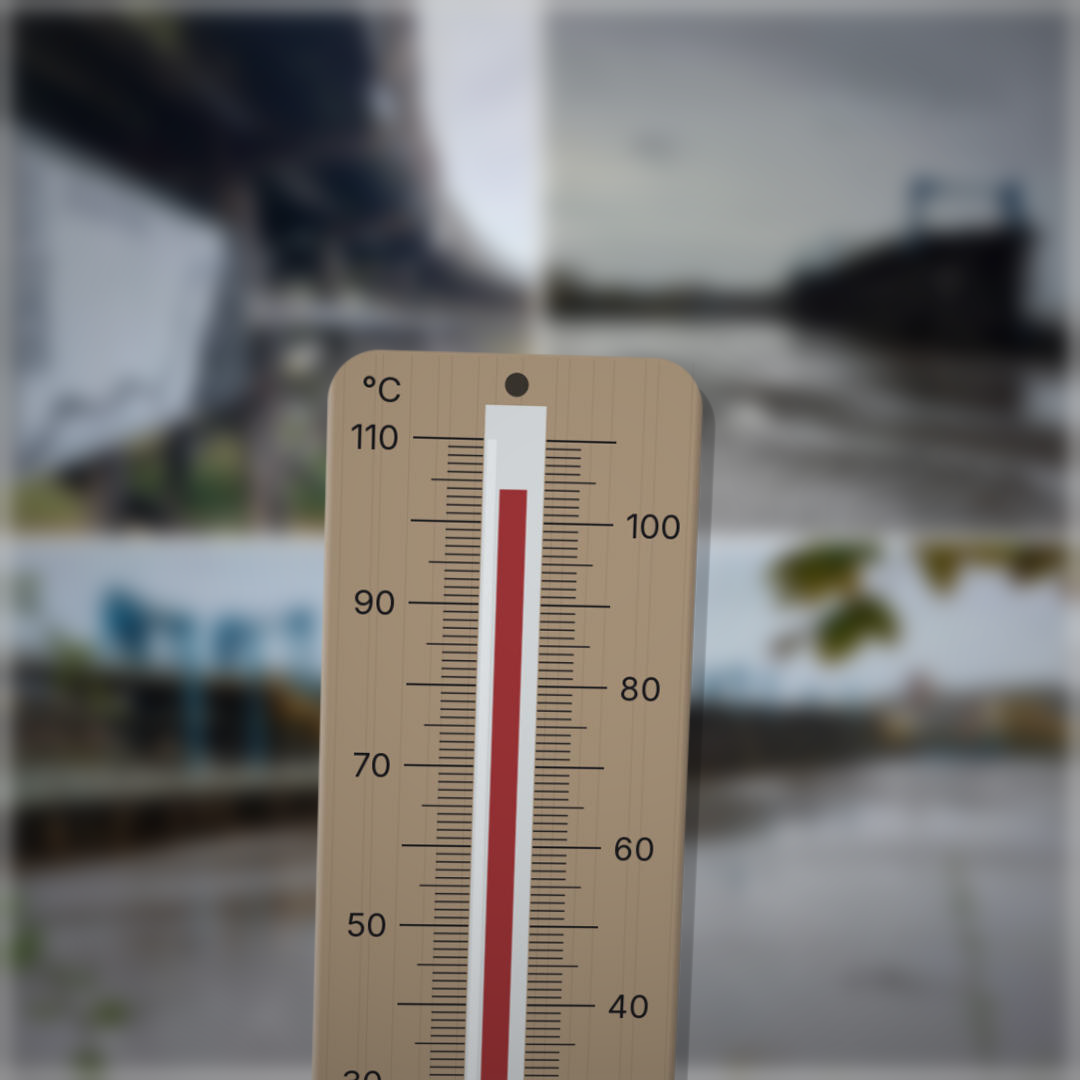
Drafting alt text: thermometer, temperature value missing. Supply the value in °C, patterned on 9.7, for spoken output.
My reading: 104
